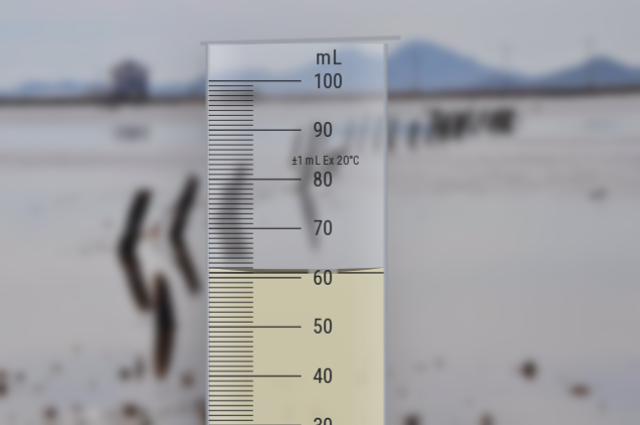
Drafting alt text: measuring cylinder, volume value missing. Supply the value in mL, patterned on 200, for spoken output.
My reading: 61
